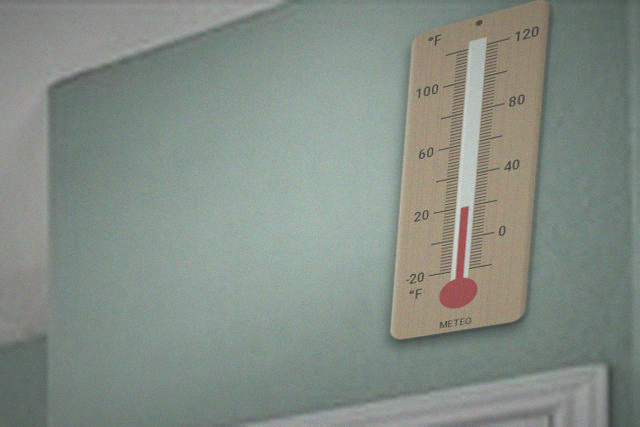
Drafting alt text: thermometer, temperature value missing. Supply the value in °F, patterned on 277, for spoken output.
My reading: 20
